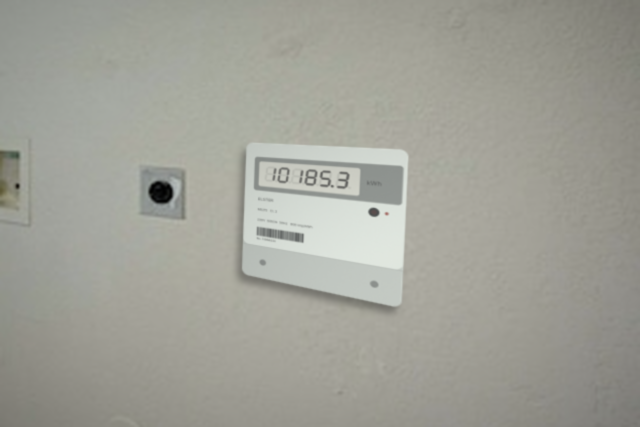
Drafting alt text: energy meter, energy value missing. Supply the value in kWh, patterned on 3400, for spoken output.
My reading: 10185.3
